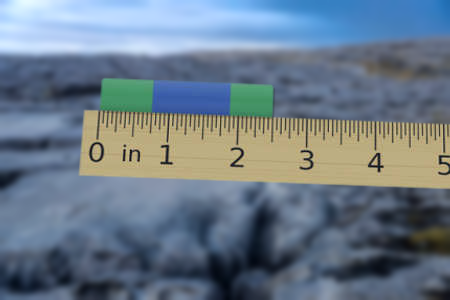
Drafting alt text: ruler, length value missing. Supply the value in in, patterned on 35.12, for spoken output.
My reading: 2.5
